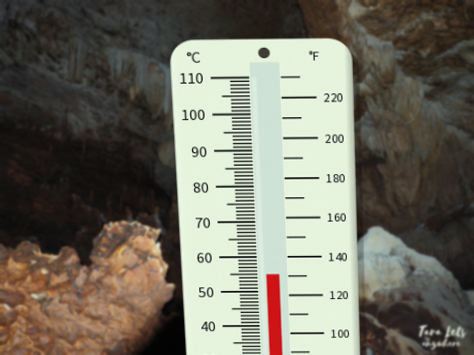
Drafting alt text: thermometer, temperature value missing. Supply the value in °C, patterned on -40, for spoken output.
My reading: 55
